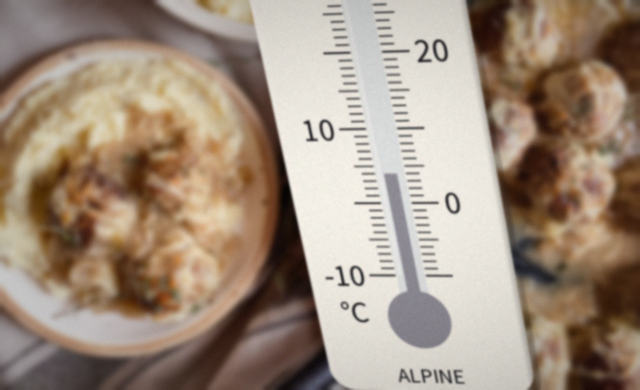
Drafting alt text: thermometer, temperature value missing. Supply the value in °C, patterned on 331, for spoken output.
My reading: 4
